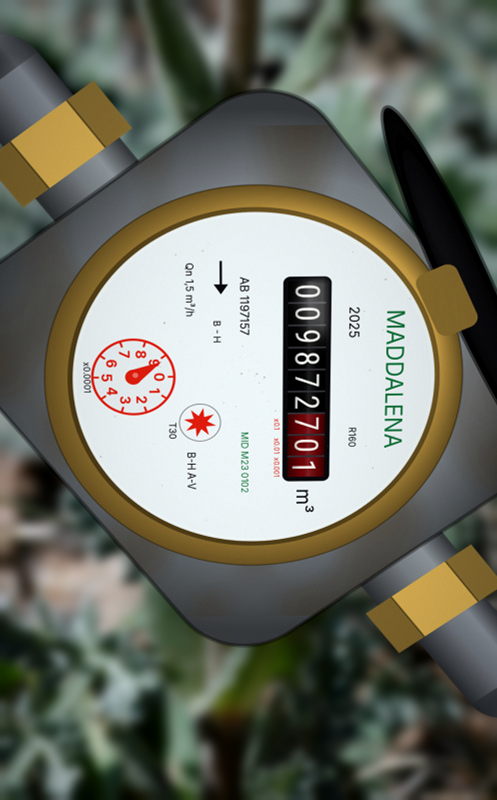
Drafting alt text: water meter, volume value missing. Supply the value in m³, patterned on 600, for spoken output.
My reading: 9872.7009
